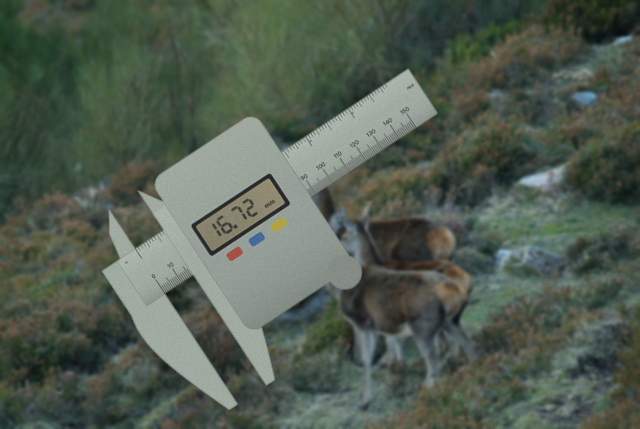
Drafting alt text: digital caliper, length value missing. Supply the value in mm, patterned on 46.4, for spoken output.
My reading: 16.72
